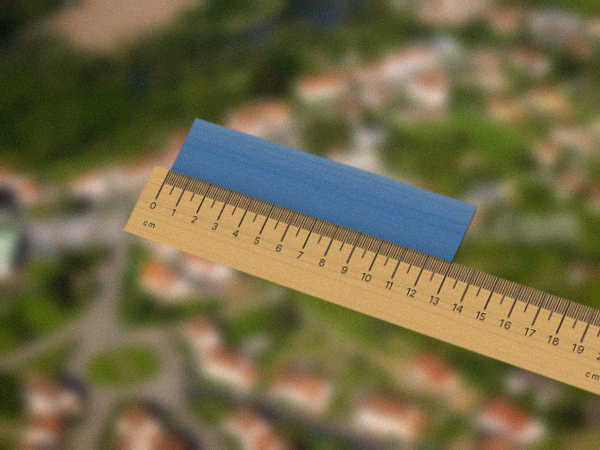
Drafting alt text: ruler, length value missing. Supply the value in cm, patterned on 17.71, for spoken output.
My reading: 13
